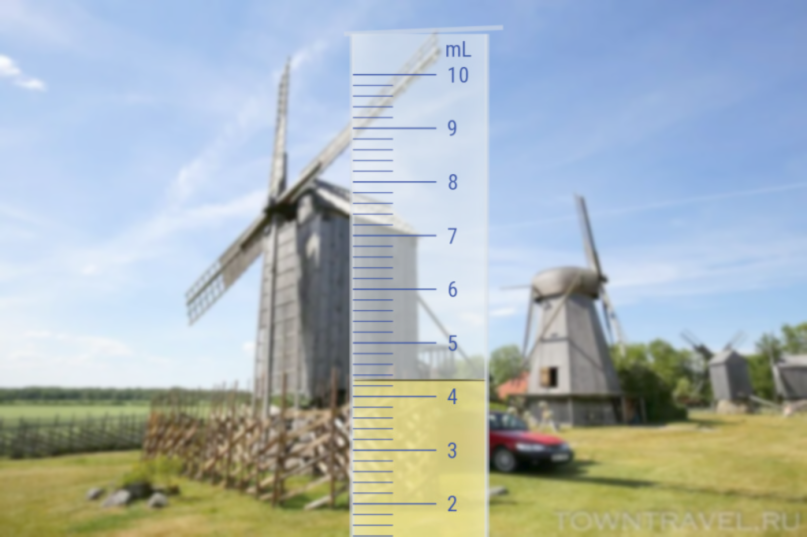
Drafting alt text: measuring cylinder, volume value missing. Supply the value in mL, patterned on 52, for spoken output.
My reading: 4.3
